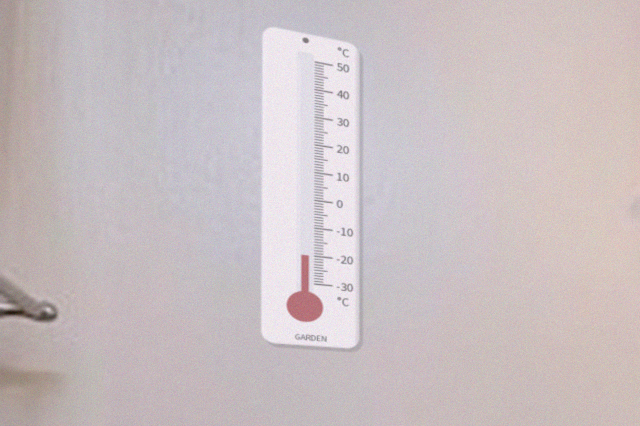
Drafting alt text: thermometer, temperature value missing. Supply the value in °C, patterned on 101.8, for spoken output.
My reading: -20
